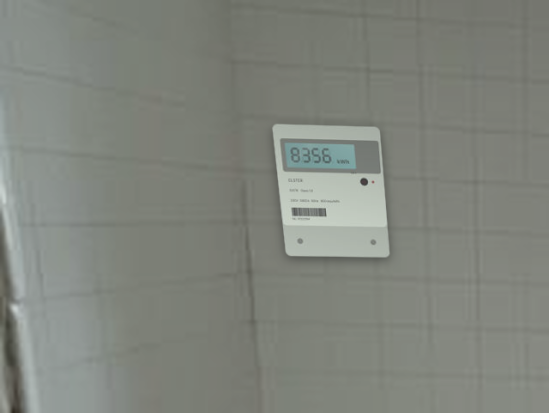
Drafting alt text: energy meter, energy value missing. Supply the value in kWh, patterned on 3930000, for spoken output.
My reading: 8356
